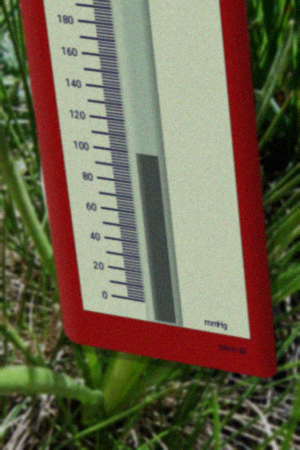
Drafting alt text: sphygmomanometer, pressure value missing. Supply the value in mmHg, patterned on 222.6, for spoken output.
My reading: 100
